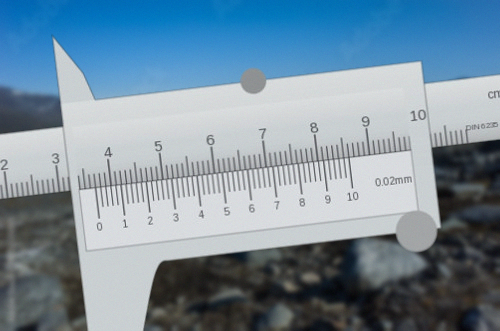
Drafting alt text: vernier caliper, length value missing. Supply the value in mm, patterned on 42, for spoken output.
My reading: 37.0
